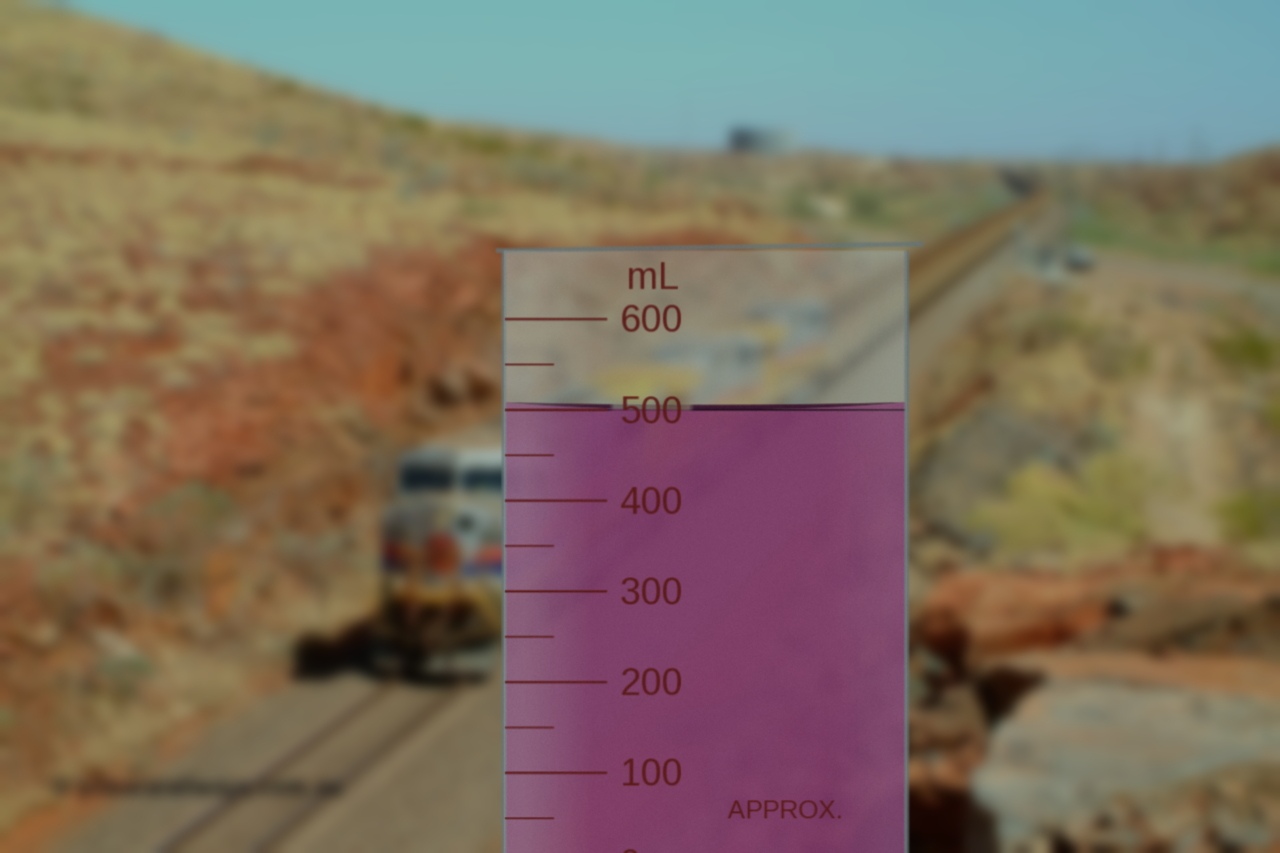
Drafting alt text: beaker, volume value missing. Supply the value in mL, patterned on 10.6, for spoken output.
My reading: 500
